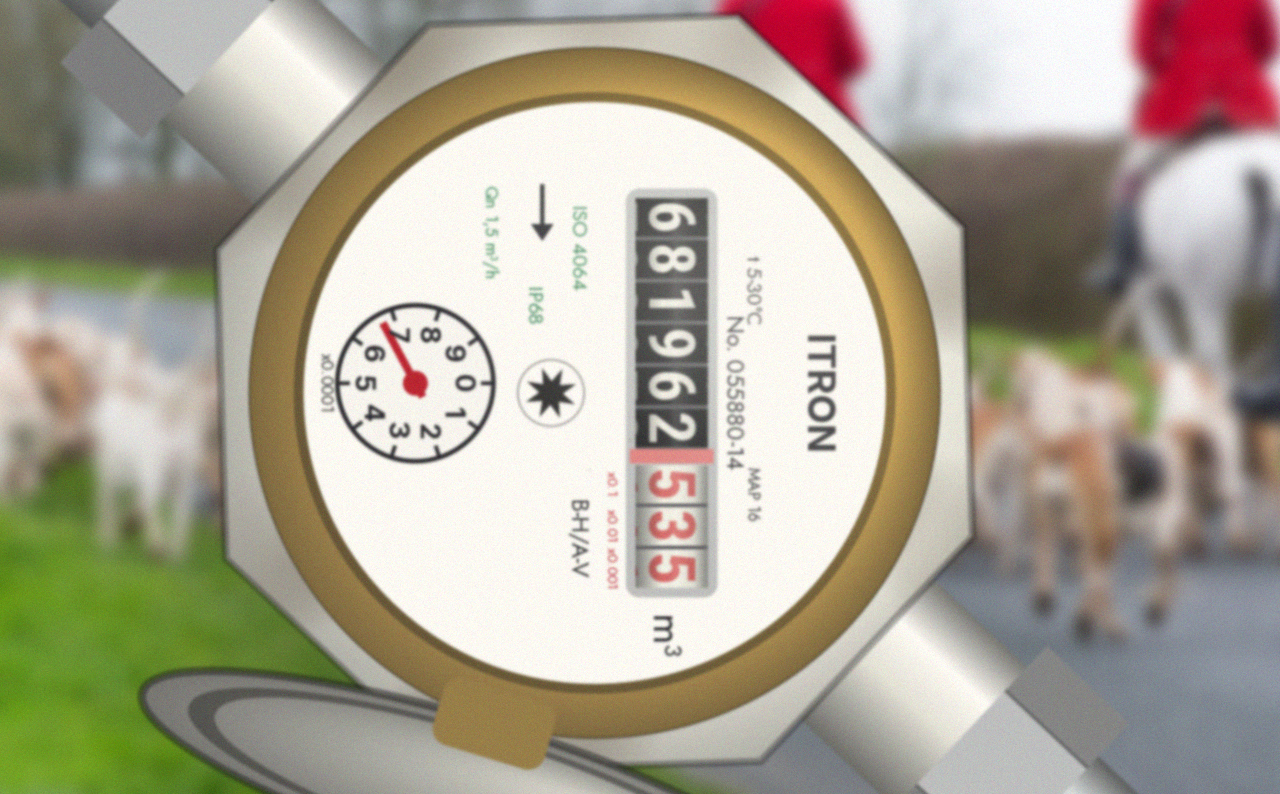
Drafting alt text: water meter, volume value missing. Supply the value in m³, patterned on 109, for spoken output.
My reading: 681962.5356
